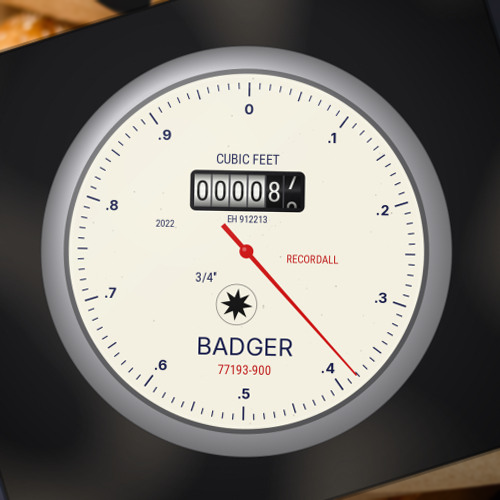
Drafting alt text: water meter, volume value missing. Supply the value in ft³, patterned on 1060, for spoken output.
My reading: 87.38
